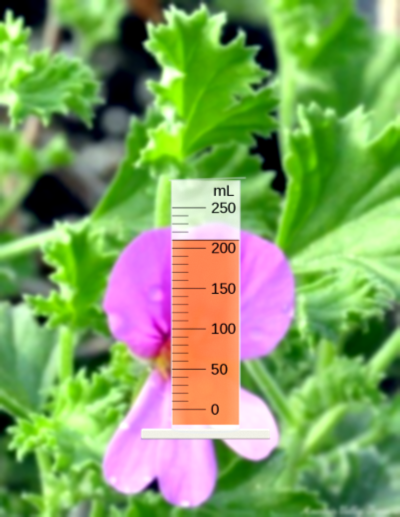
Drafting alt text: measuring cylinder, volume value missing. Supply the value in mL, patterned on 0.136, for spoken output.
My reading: 210
